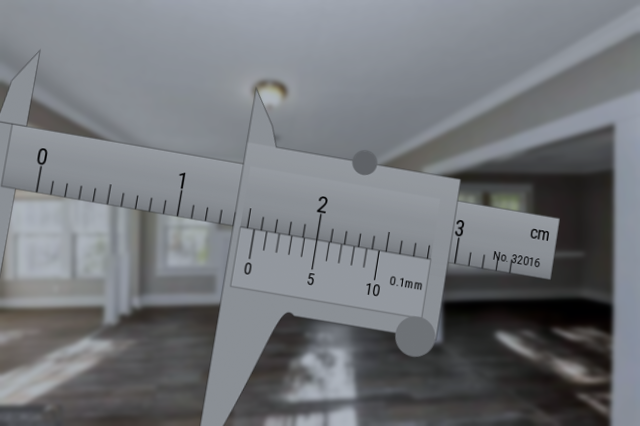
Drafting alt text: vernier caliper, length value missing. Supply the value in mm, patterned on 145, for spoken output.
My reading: 15.5
